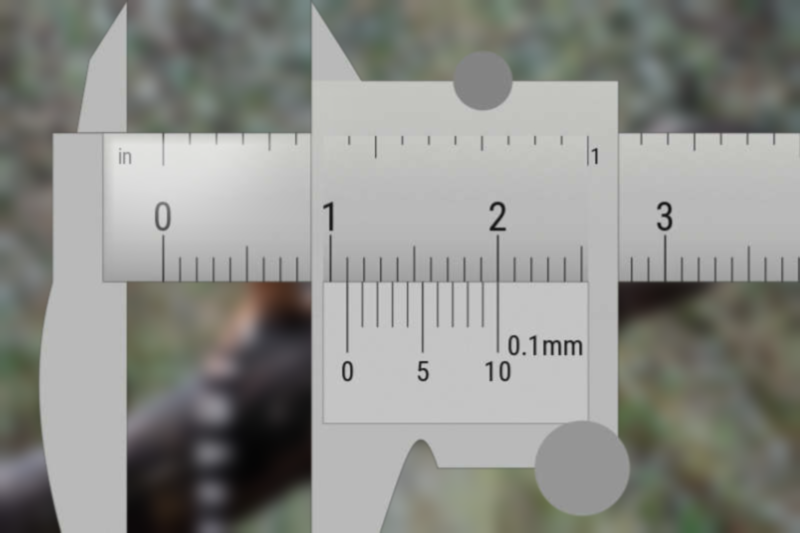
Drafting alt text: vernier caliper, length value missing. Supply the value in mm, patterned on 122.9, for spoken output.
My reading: 11.0
